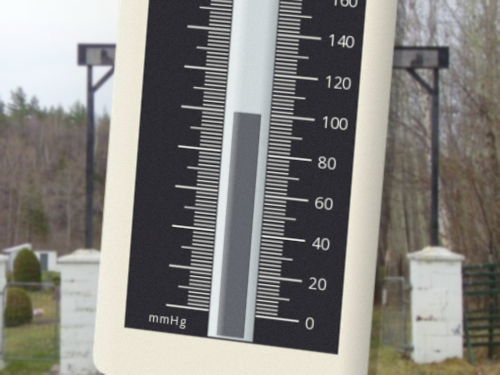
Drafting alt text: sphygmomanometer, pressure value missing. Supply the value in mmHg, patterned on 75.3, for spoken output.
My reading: 100
